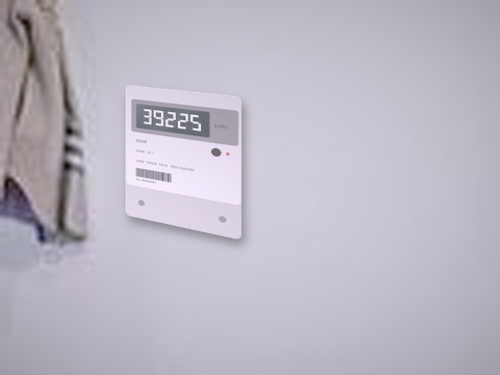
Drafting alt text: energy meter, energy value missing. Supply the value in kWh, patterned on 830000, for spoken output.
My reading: 39225
